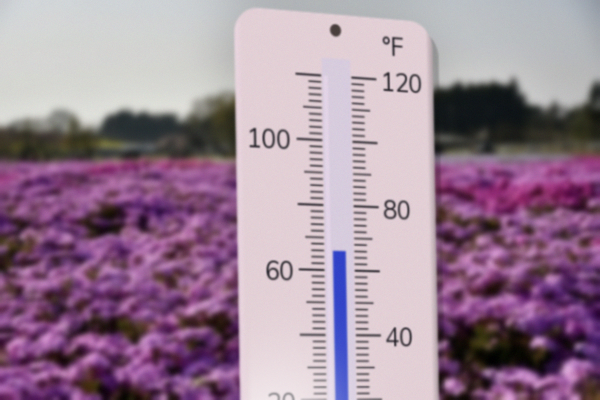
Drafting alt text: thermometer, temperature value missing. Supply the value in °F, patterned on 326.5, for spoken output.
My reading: 66
